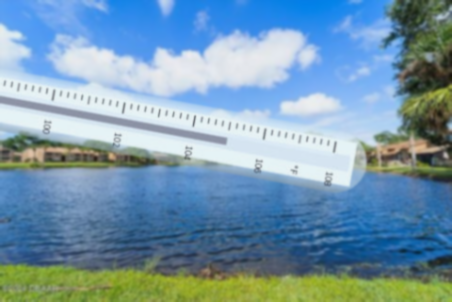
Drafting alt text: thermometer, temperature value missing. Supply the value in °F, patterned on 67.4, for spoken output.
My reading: 105
